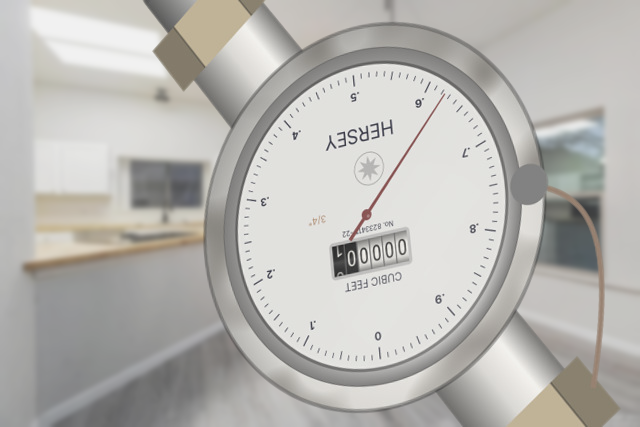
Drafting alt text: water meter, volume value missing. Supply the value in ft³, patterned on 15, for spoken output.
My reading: 0.62
